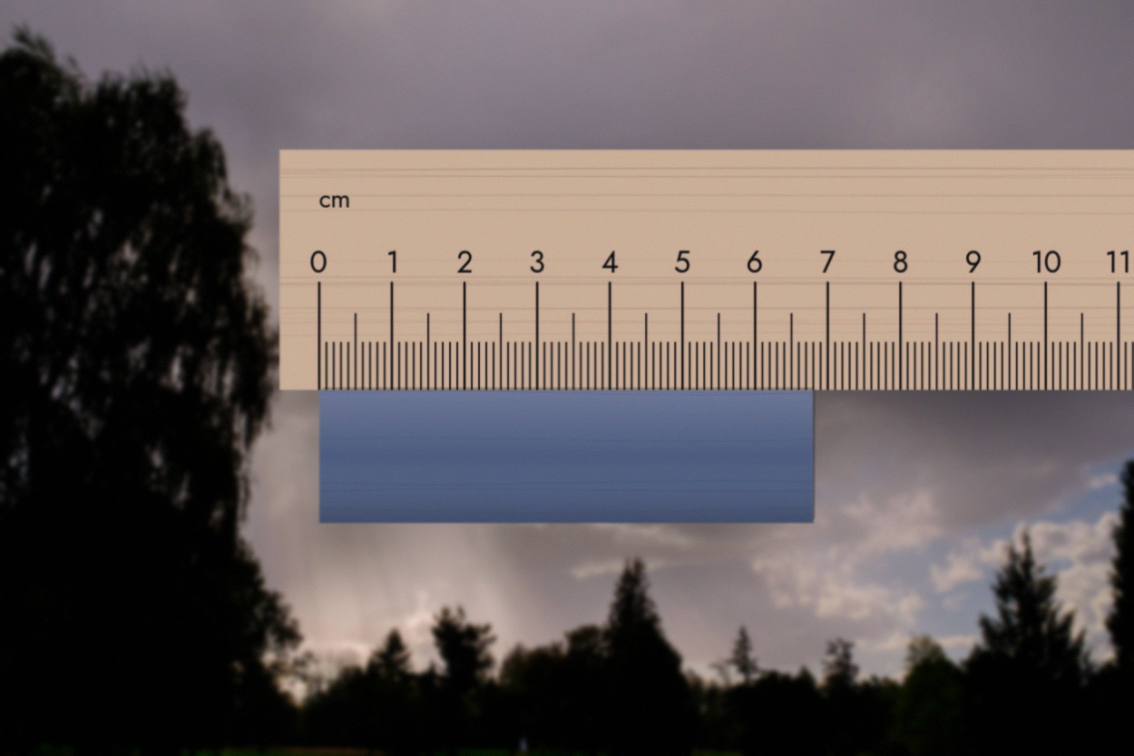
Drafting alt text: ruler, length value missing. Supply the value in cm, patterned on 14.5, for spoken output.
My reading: 6.8
